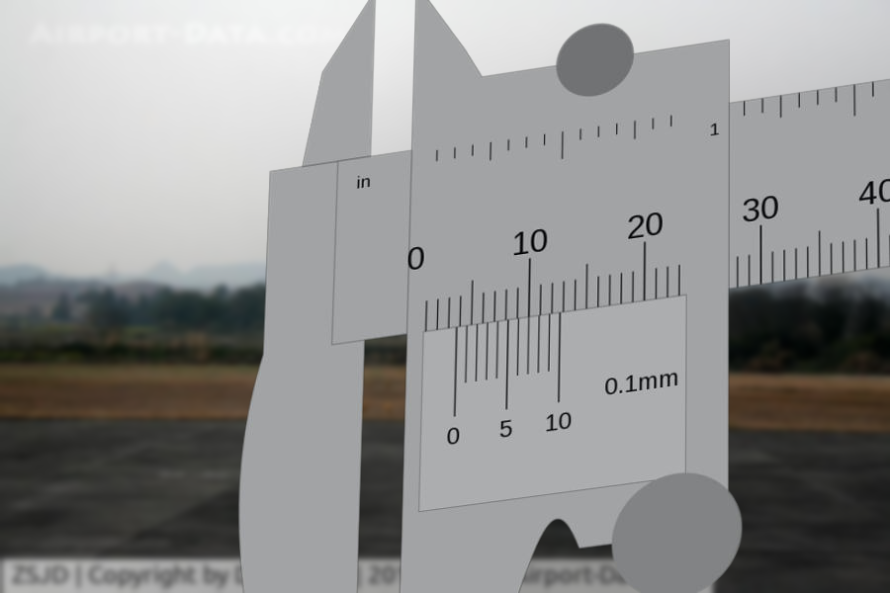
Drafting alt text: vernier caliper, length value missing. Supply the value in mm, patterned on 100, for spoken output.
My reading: 3.7
